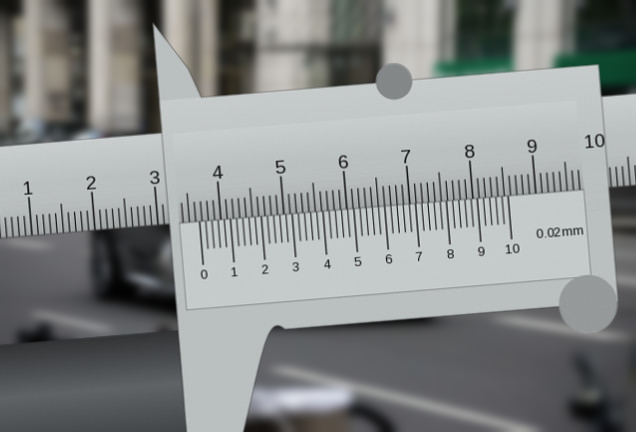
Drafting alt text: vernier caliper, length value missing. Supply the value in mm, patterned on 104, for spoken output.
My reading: 36.6
